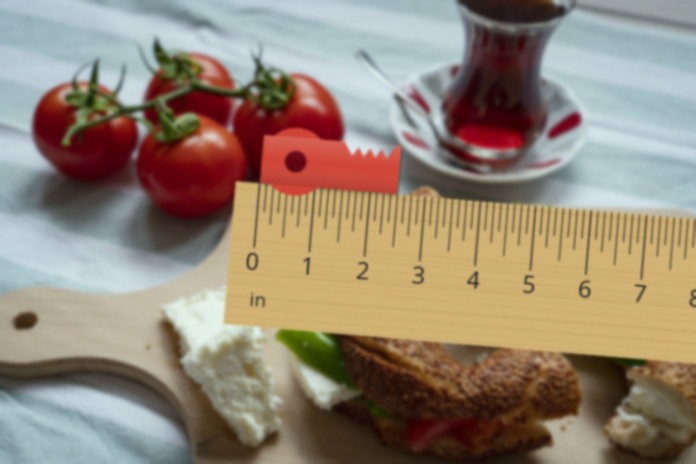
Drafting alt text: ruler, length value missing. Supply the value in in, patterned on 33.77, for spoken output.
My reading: 2.5
